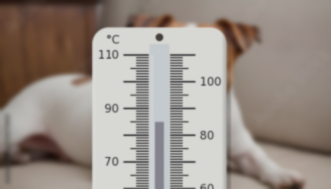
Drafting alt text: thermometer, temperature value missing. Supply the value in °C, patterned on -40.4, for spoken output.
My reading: 85
